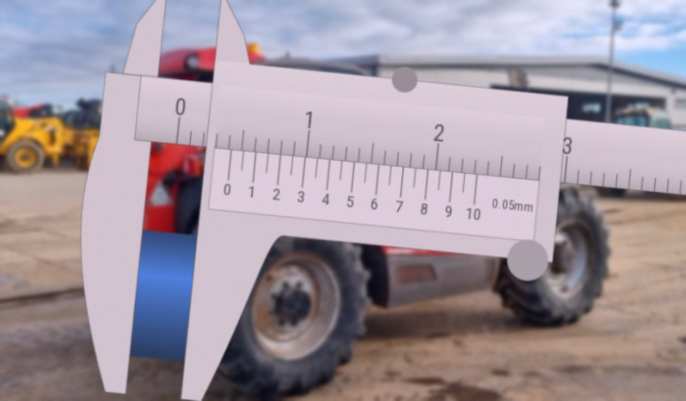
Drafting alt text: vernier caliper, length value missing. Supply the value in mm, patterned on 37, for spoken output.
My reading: 4.2
